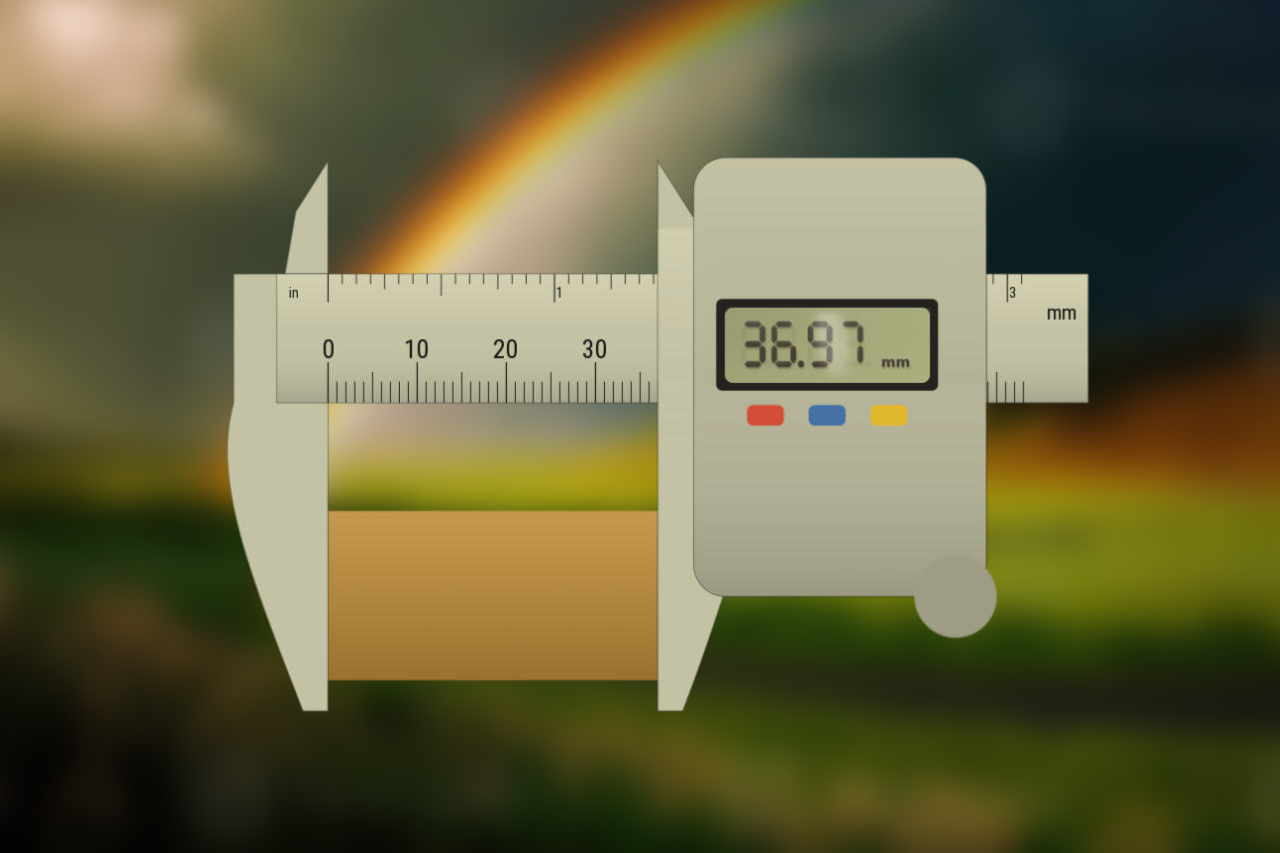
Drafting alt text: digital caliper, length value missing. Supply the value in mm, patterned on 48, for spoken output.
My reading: 36.97
